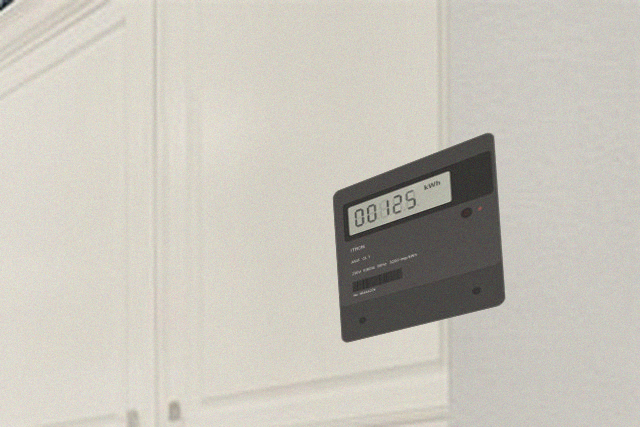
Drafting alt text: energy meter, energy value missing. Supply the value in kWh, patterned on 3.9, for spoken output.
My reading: 125
